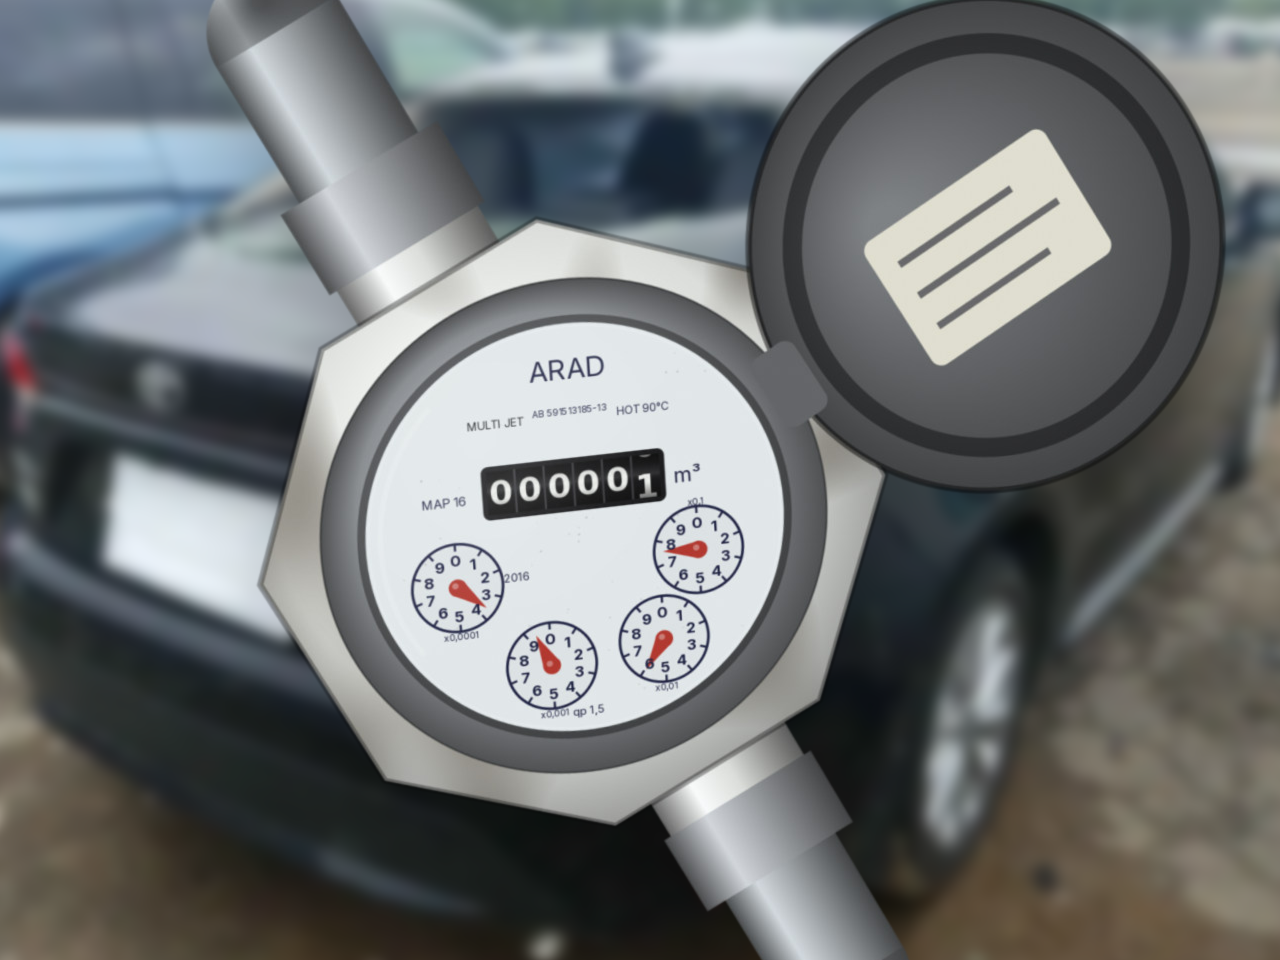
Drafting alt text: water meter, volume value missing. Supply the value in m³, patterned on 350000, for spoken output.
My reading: 0.7593
